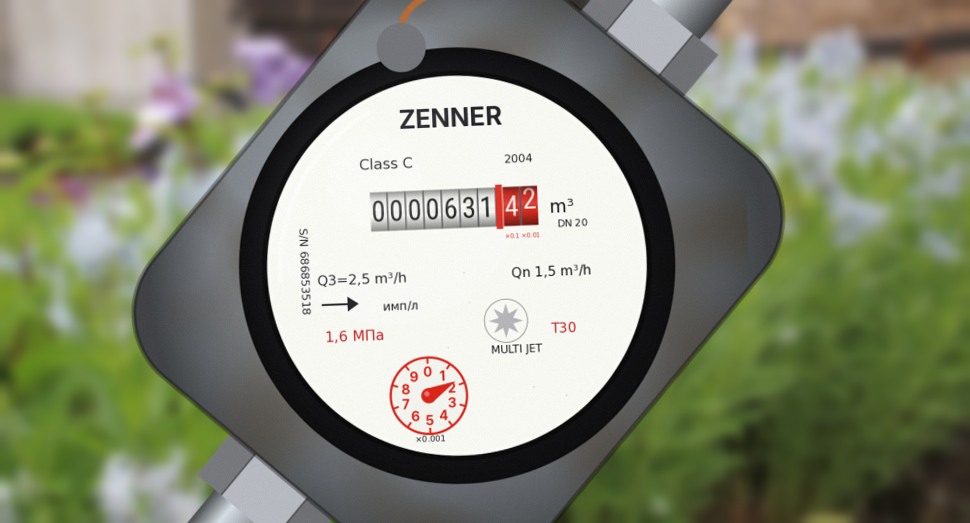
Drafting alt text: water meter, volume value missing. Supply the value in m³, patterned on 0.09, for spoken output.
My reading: 631.421
